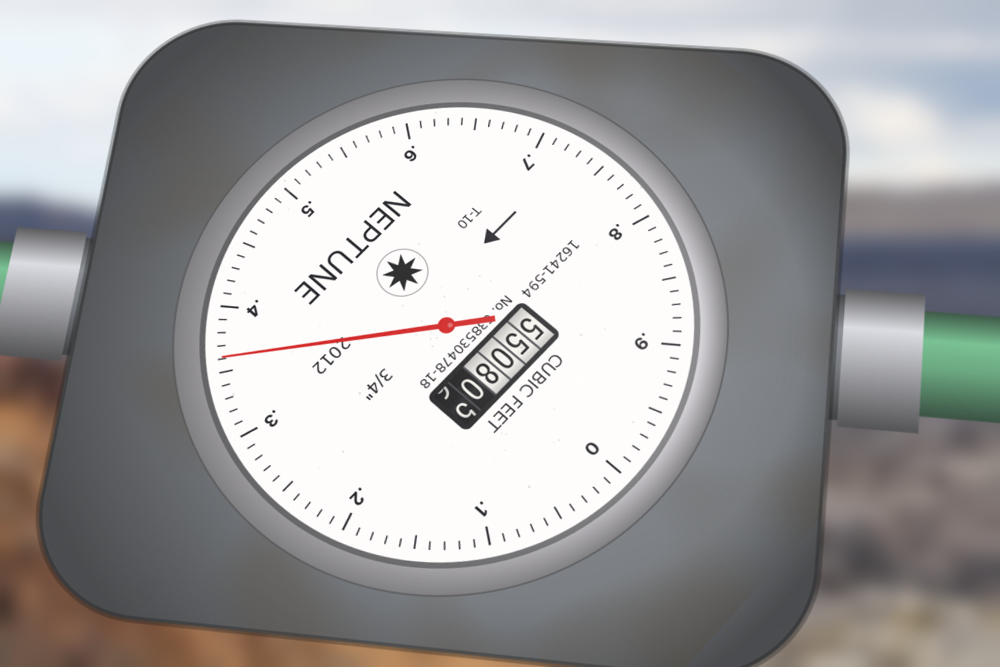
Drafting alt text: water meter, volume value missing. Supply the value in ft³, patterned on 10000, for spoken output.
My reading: 550805.36
